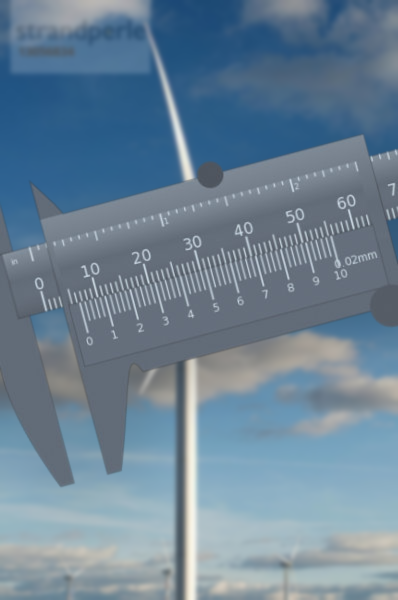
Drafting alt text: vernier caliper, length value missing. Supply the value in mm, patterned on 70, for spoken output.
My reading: 6.5
